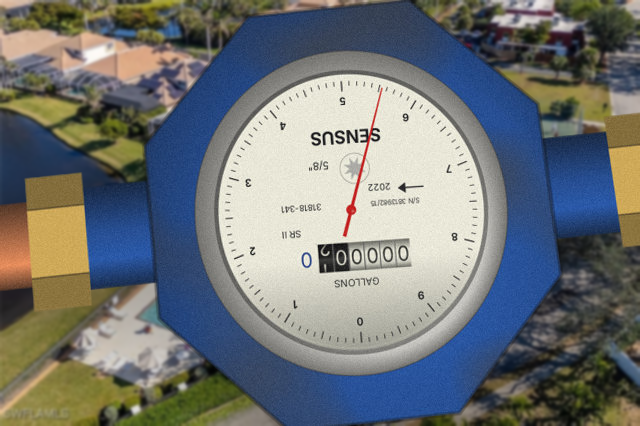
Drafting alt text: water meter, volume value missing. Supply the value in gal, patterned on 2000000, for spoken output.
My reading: 15.5
